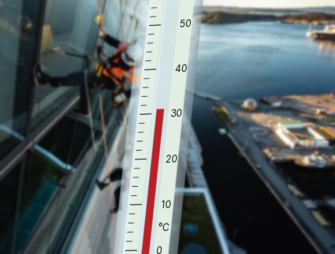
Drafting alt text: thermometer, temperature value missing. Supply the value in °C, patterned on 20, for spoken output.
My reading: 31
